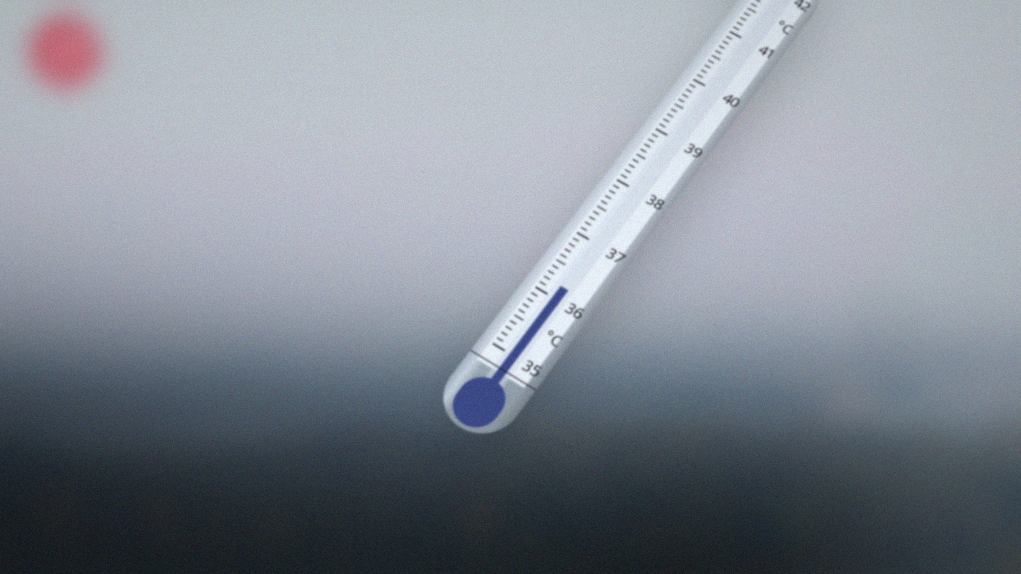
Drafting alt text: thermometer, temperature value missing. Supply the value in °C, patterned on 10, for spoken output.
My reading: 36.2
